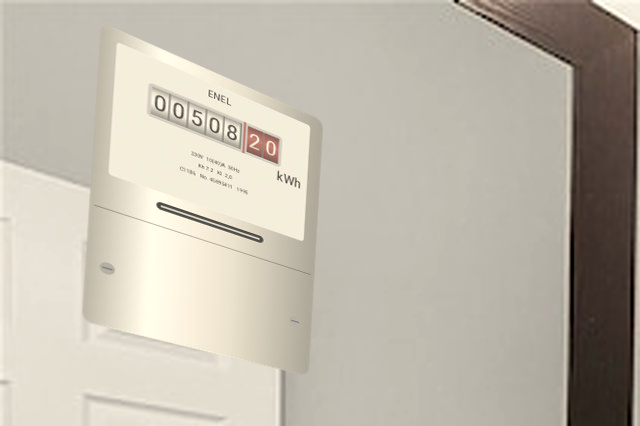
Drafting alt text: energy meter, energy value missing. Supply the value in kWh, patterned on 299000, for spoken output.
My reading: 508.20
